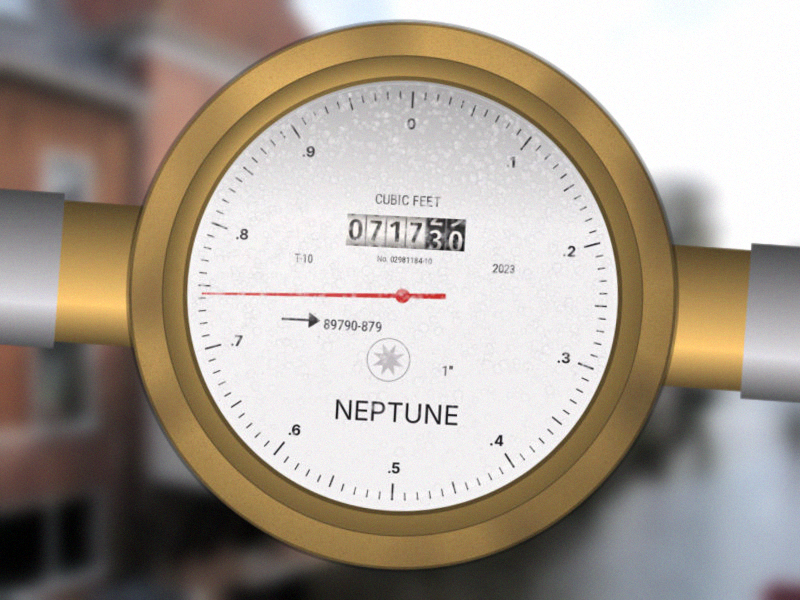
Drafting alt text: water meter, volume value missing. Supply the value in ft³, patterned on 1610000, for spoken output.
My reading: 71729.74
